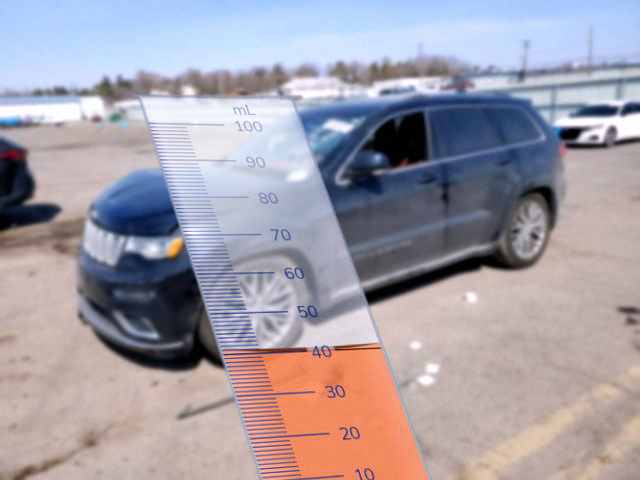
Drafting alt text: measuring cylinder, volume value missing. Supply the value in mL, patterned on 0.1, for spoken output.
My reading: 40
